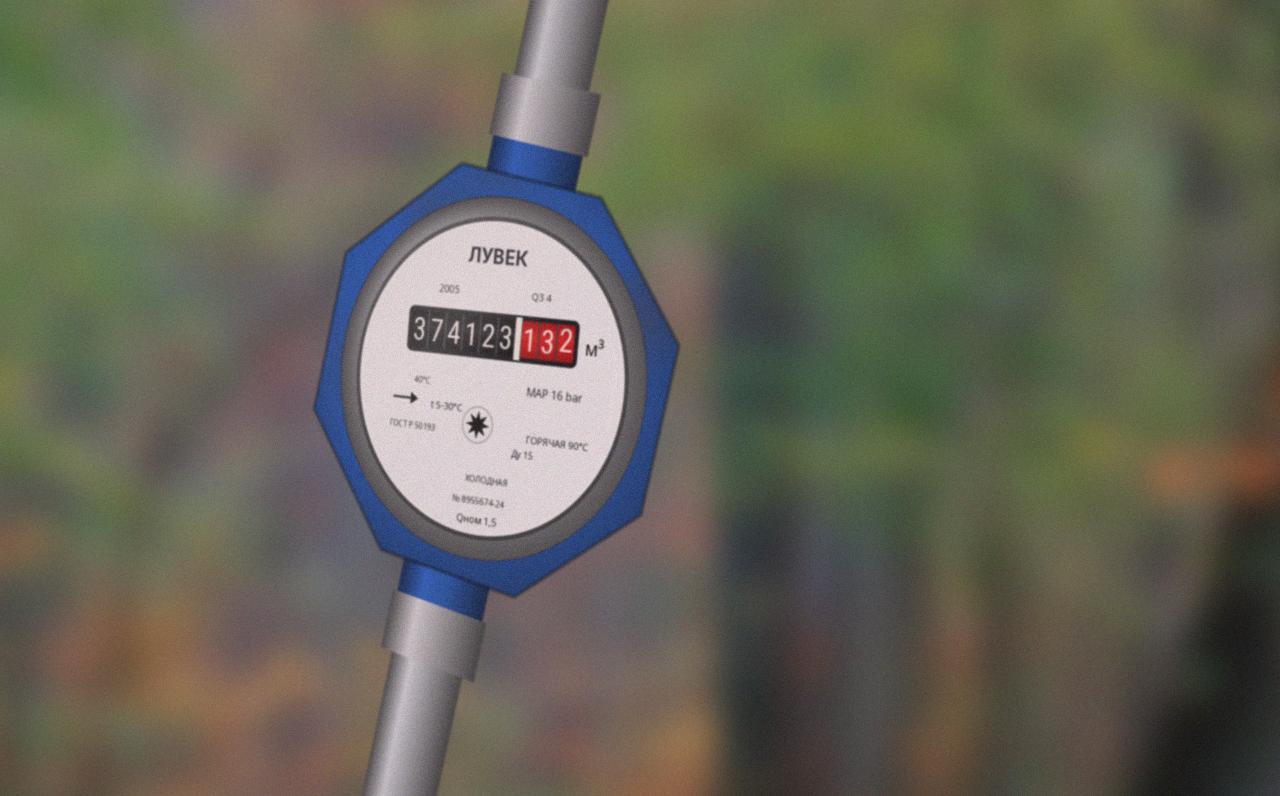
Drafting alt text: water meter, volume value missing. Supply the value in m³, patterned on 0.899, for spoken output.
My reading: 374123.132
